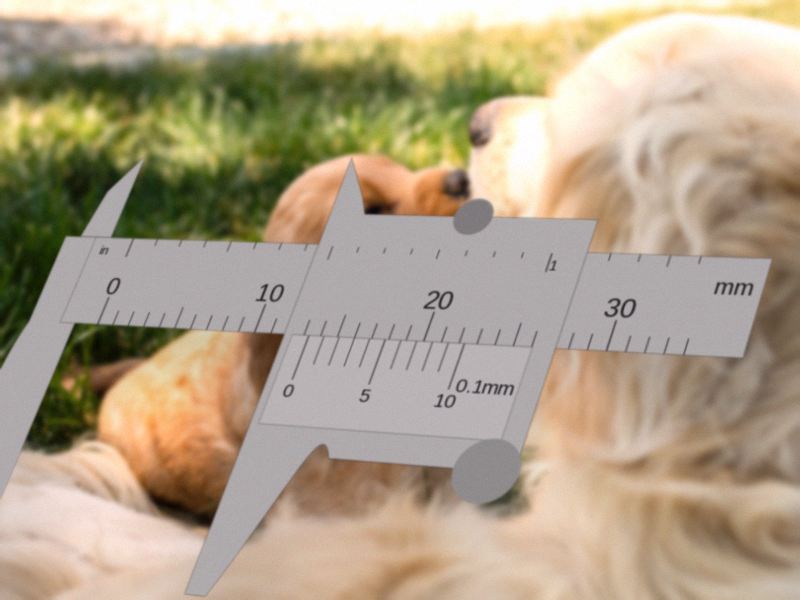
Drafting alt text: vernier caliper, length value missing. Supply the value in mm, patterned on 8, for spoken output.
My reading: 13.3
